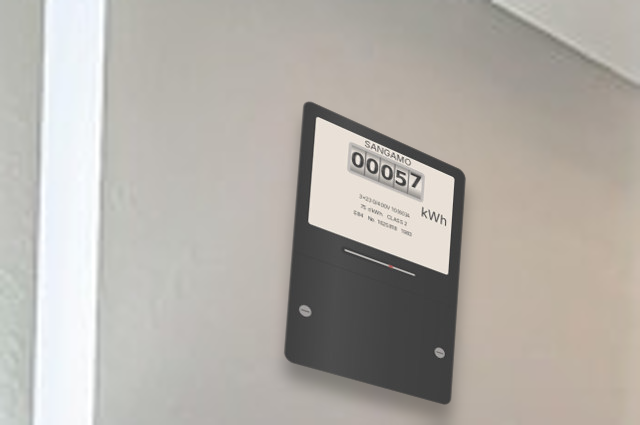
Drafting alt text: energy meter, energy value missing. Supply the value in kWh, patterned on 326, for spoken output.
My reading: 57
